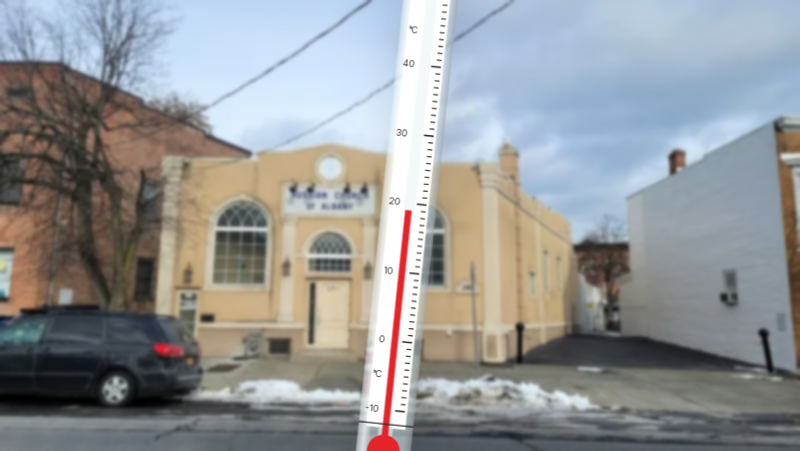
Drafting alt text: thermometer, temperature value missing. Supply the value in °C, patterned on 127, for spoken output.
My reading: 19
